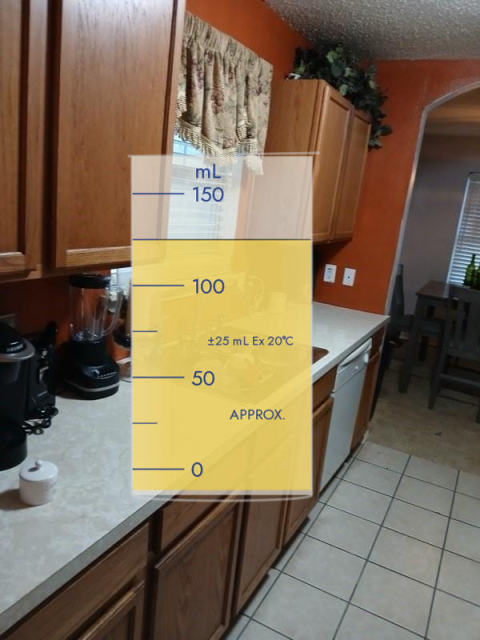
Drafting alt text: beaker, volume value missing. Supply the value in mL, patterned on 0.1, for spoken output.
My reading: 125
